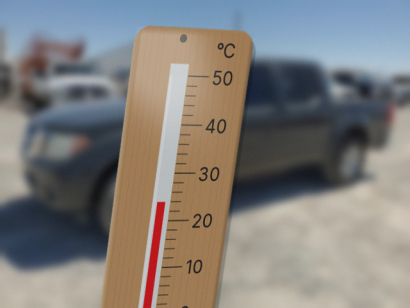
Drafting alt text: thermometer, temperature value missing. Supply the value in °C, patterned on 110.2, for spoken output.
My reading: 24
